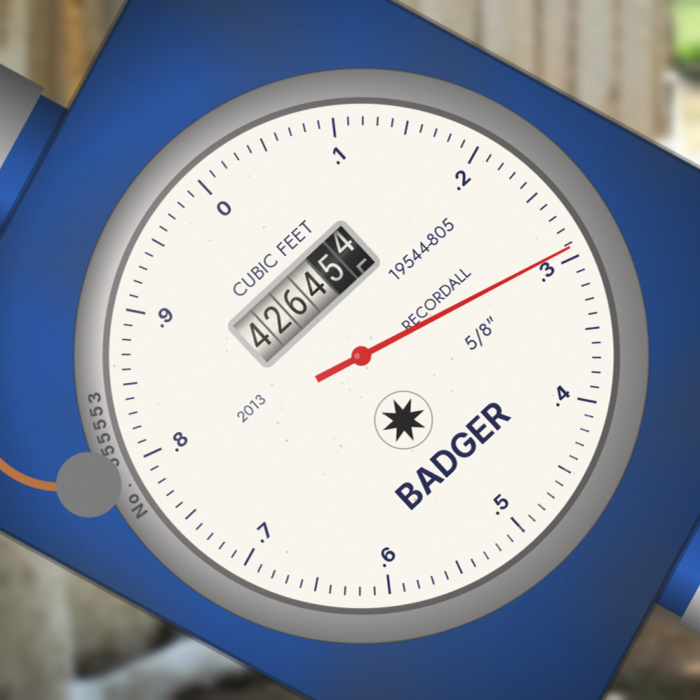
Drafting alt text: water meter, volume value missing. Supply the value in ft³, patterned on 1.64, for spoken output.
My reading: 426454.29
